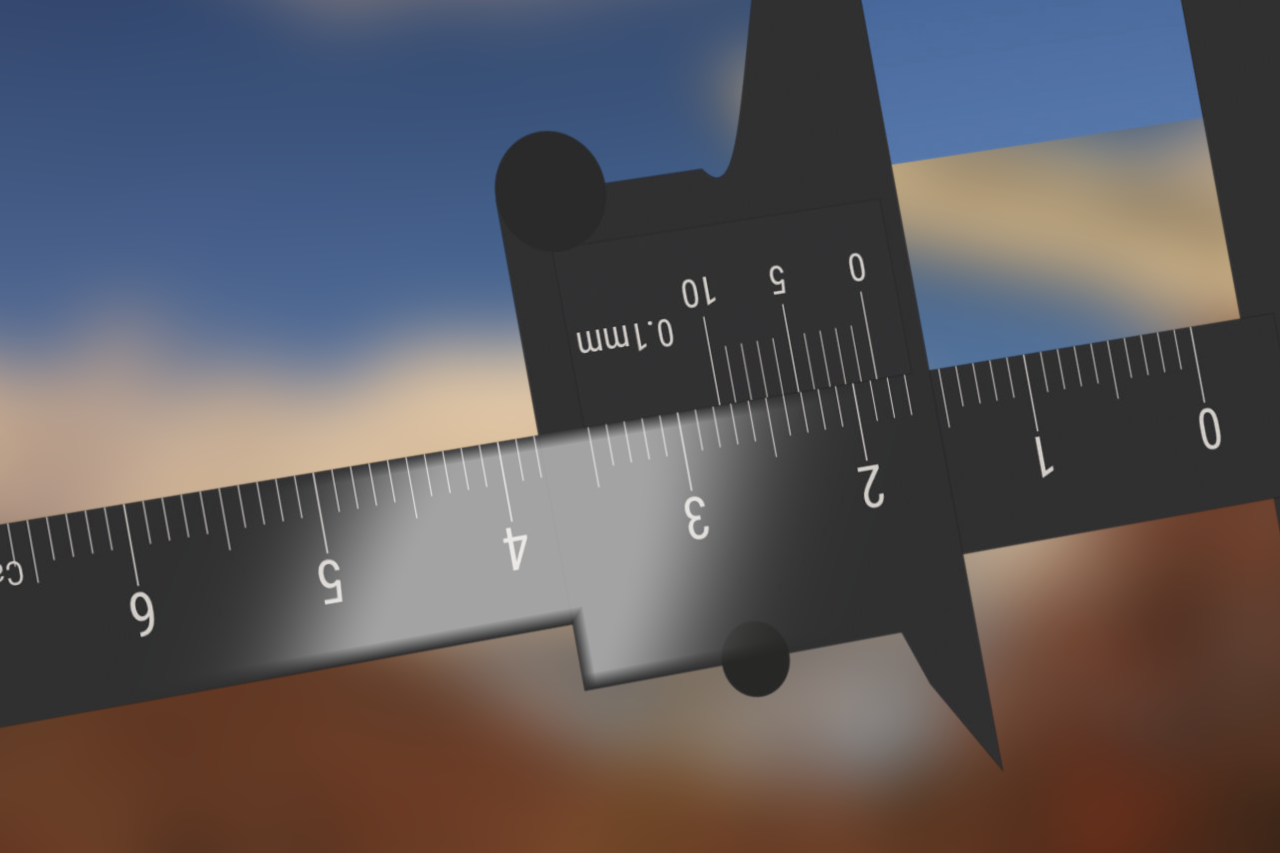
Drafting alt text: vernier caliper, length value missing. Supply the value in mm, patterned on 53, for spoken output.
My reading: 18.6
